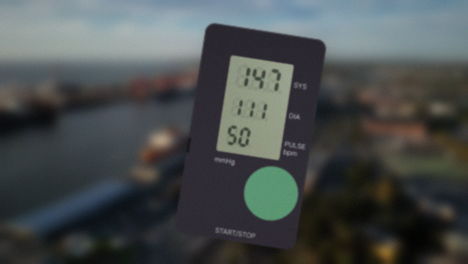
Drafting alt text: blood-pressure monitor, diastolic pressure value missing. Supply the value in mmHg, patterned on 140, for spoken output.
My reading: 111
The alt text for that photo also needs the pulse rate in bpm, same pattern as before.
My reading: 50
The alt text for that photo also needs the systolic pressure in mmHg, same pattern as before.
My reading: 147
